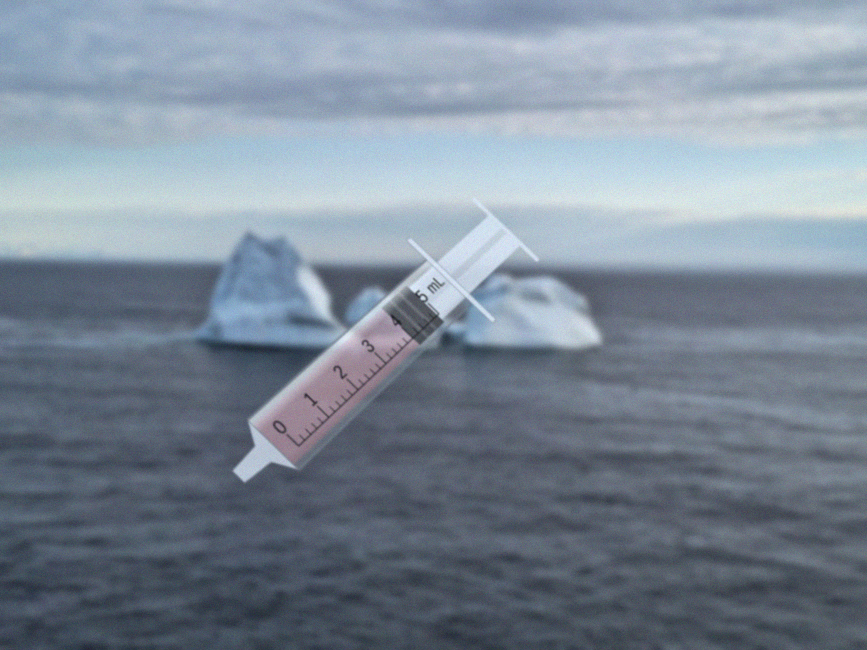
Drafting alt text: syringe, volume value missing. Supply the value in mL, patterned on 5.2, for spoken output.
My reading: 4
